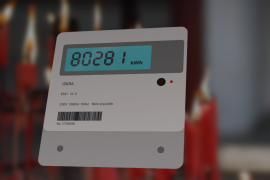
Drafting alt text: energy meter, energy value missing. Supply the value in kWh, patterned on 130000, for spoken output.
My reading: 80281
